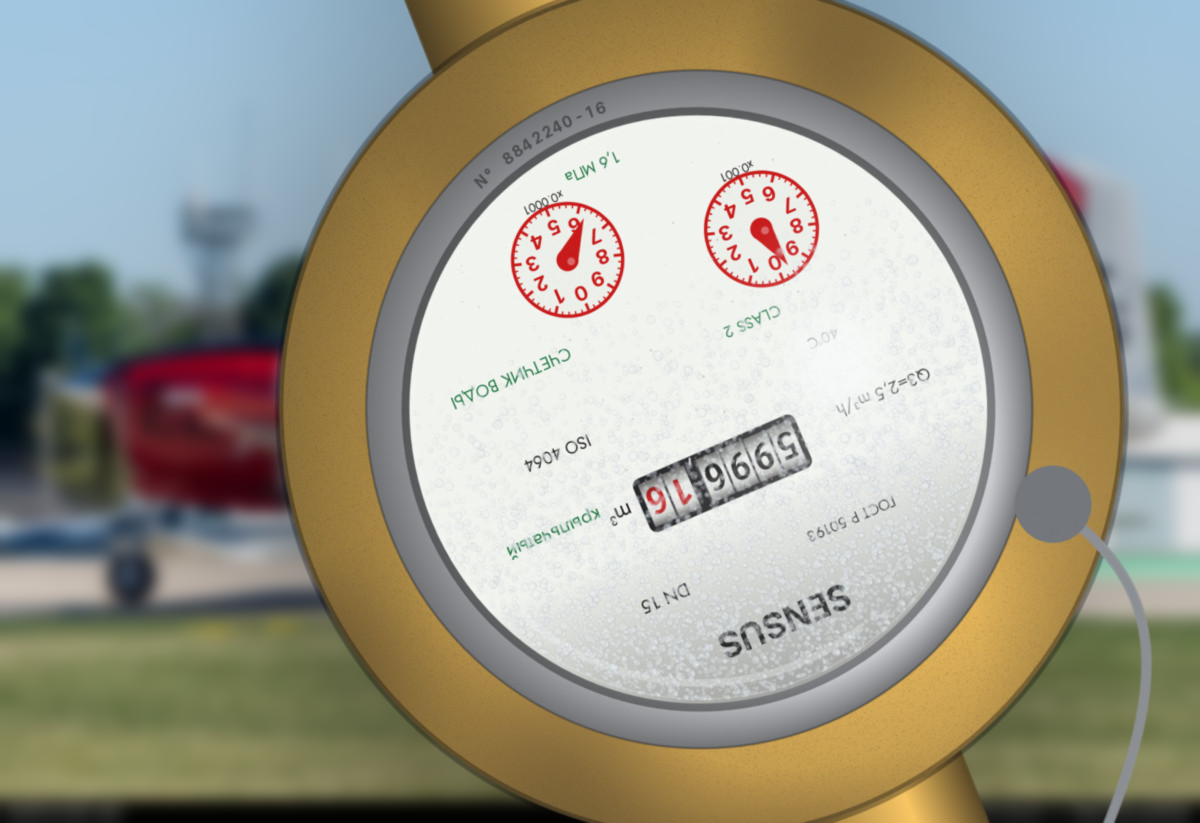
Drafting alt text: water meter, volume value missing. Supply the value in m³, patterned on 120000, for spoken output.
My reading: 5996.1596
